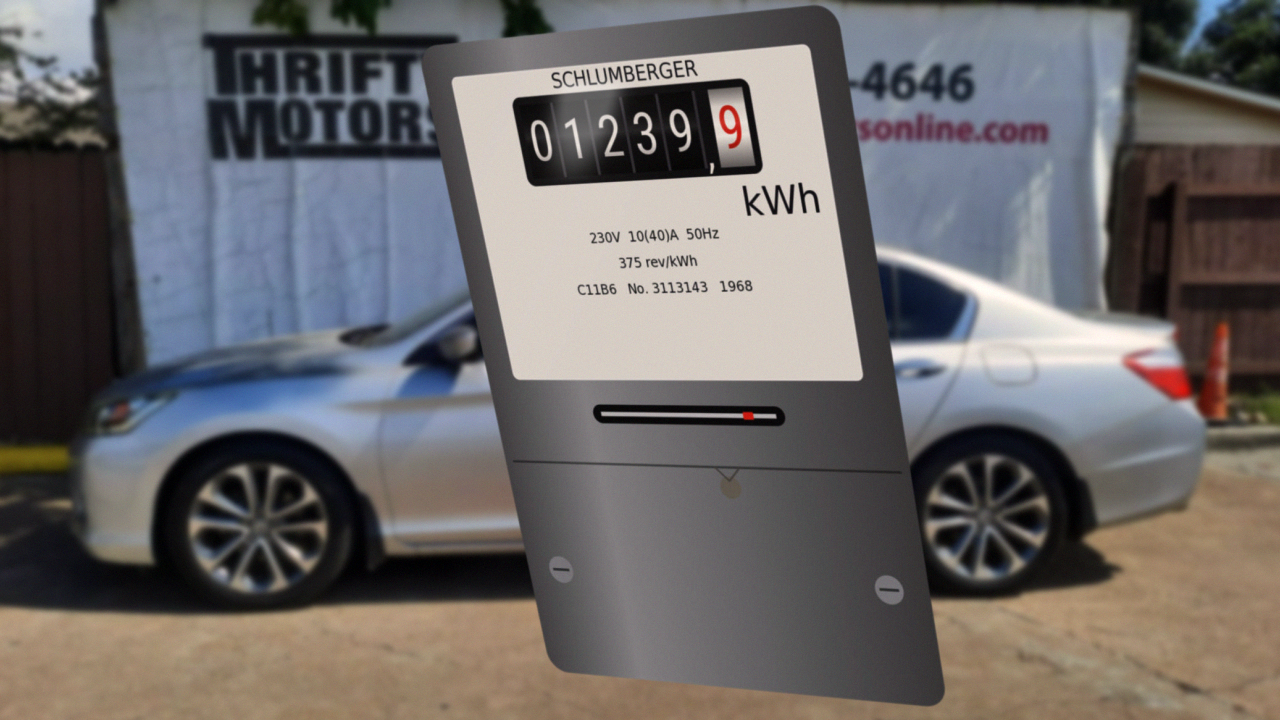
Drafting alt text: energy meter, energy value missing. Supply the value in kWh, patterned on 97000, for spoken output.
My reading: 1239.9
